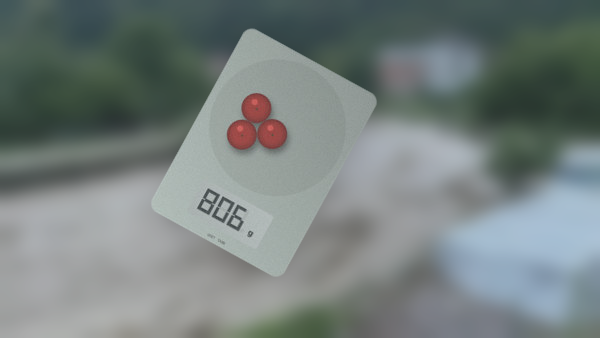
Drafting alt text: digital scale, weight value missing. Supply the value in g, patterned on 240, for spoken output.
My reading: 806
